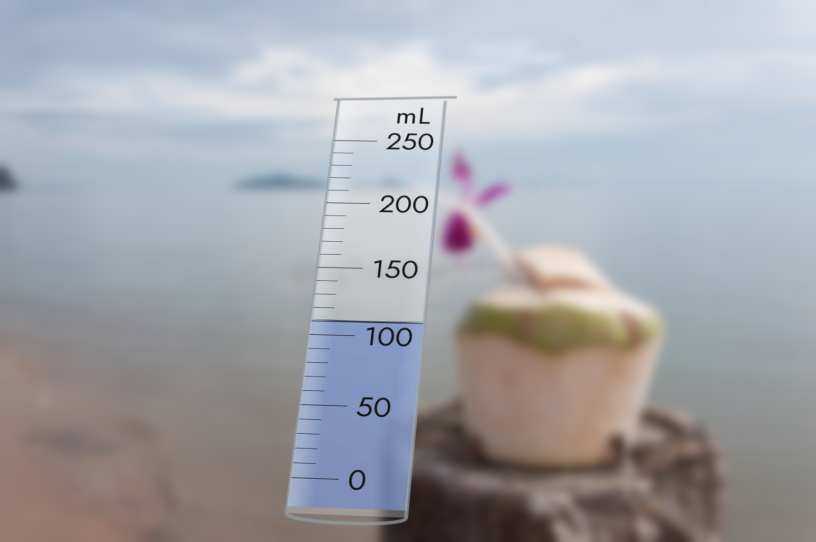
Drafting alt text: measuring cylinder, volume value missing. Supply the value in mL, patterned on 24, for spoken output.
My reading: 110
